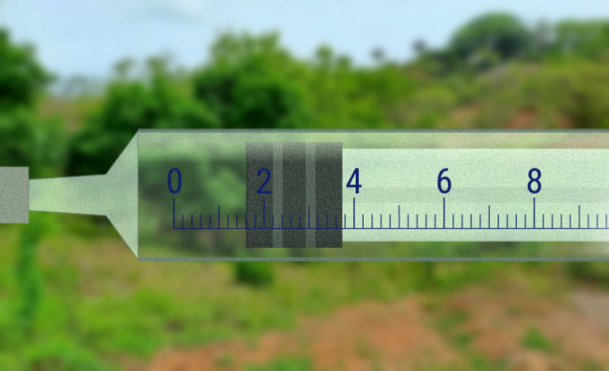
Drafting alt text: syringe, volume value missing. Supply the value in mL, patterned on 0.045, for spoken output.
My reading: 1.6
